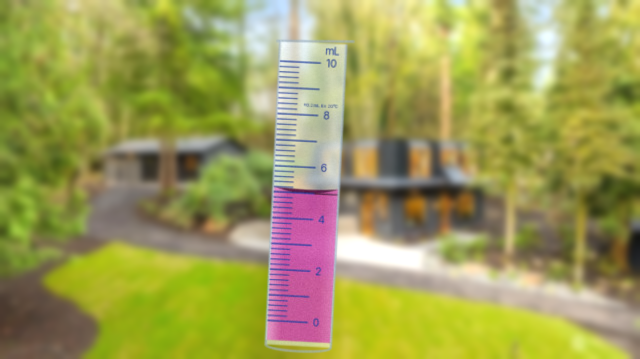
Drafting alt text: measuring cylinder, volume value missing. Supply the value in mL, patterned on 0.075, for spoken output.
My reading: 5
